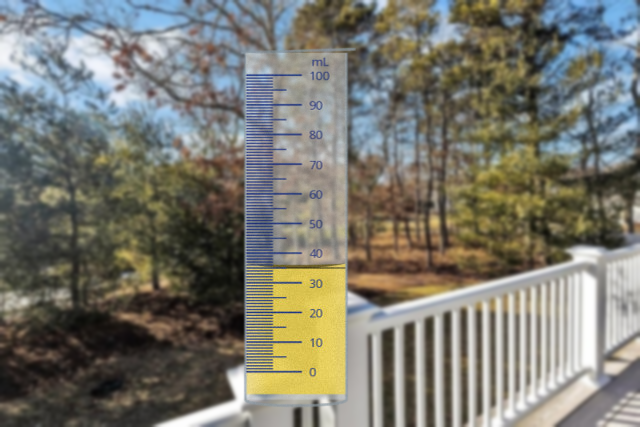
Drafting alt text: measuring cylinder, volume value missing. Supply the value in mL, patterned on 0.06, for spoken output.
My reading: 35
